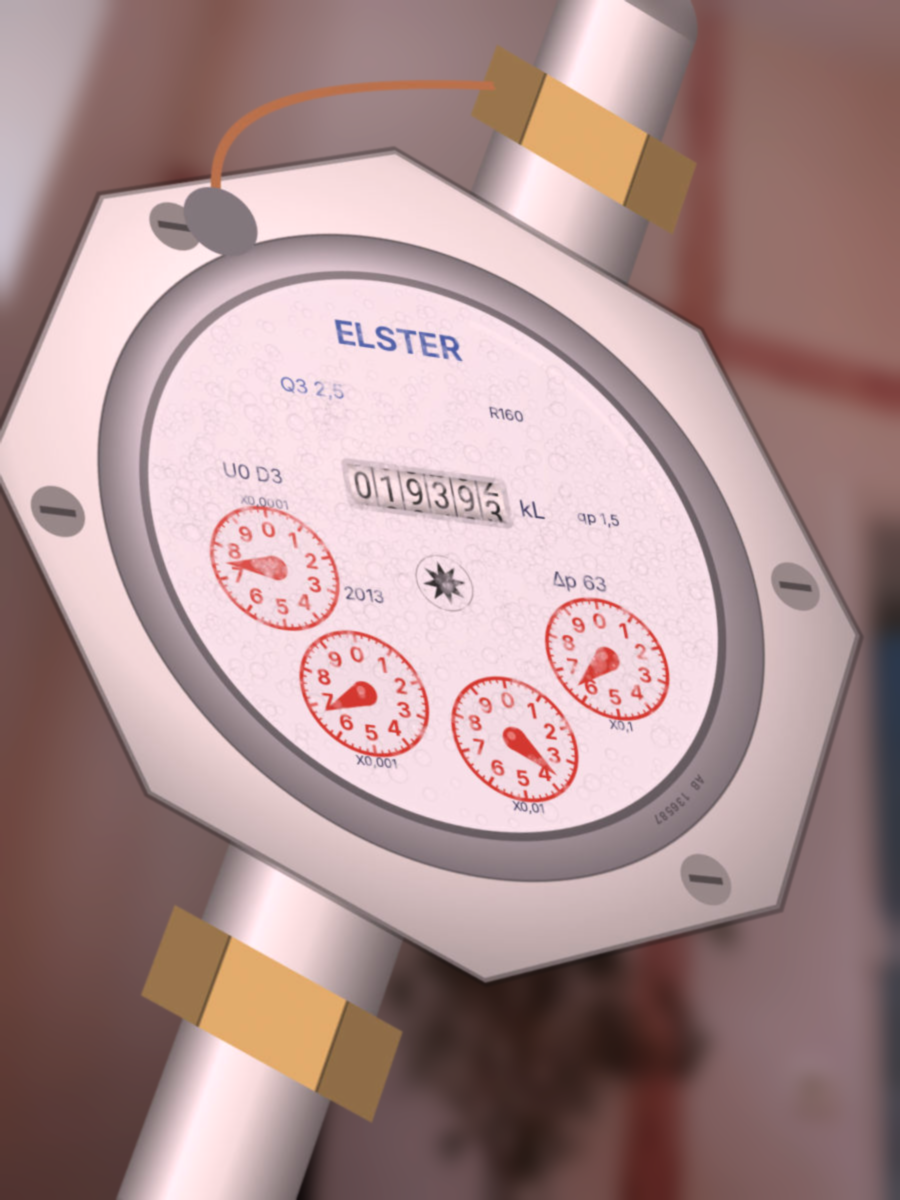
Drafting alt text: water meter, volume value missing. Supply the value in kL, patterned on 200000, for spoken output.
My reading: 19392.6367
